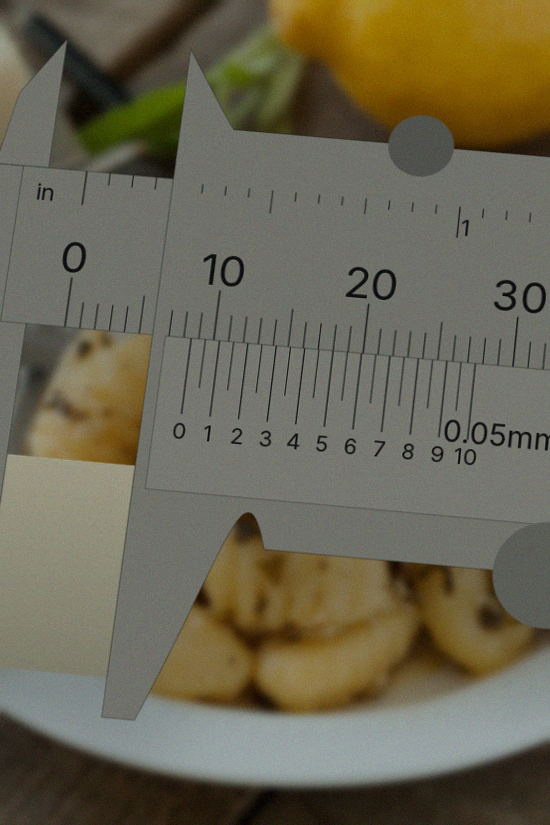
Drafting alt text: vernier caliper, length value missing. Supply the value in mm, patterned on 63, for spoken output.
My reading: 8.5
